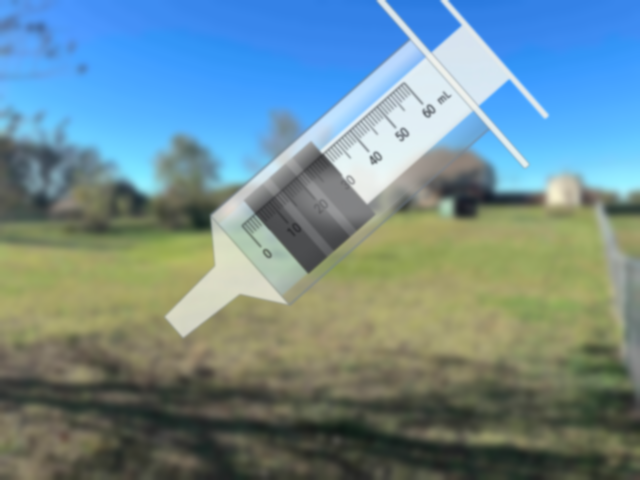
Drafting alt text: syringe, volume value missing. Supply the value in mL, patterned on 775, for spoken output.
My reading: 5
